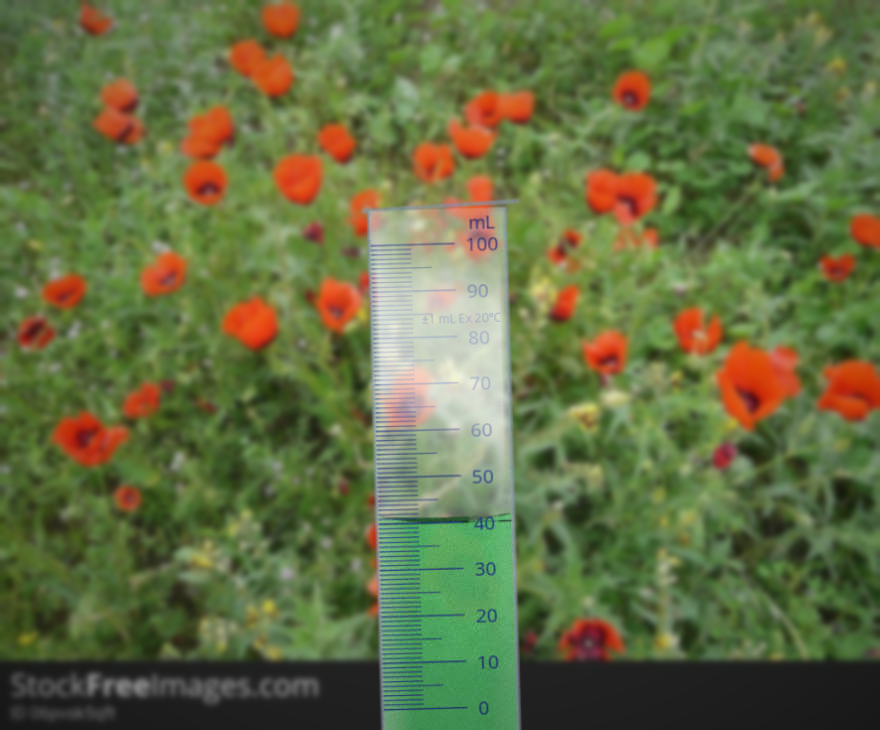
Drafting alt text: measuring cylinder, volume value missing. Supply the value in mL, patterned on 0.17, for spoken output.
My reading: 40
